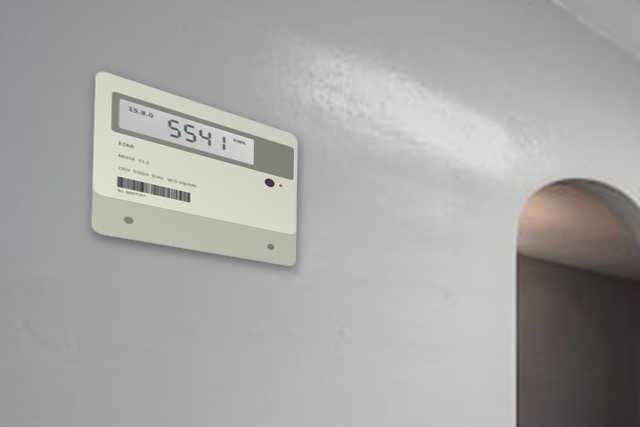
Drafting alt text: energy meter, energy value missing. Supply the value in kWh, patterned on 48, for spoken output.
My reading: 5541
